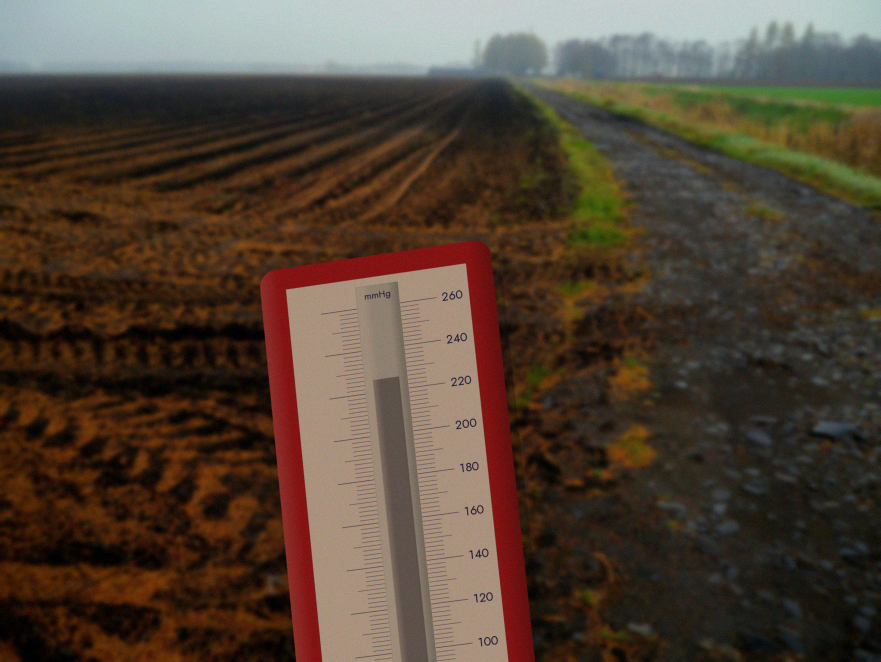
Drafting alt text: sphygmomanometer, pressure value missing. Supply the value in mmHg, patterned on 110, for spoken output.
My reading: 226
